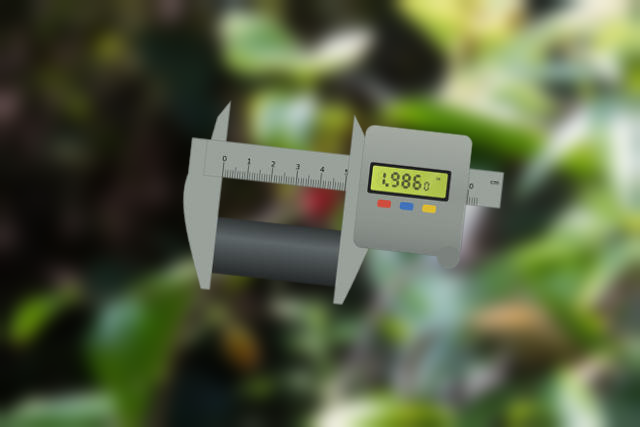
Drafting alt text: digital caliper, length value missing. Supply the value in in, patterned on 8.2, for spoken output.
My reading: 1.9860
